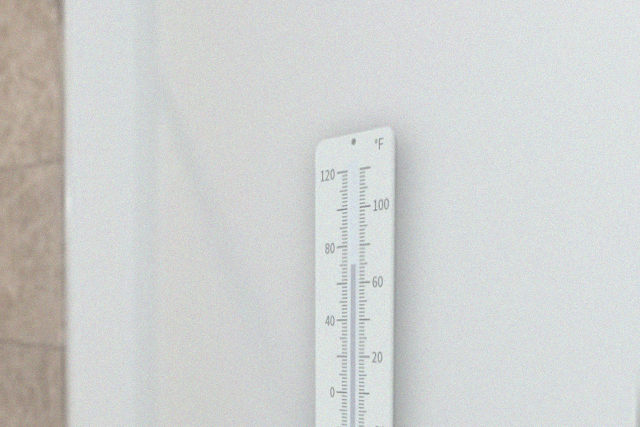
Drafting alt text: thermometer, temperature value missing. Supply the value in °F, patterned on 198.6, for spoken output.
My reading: 70
